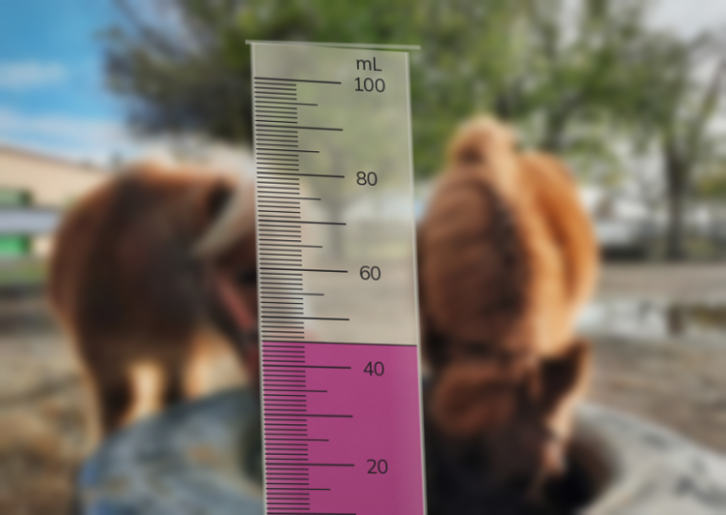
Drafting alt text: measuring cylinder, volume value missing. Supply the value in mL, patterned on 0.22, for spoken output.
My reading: 45
